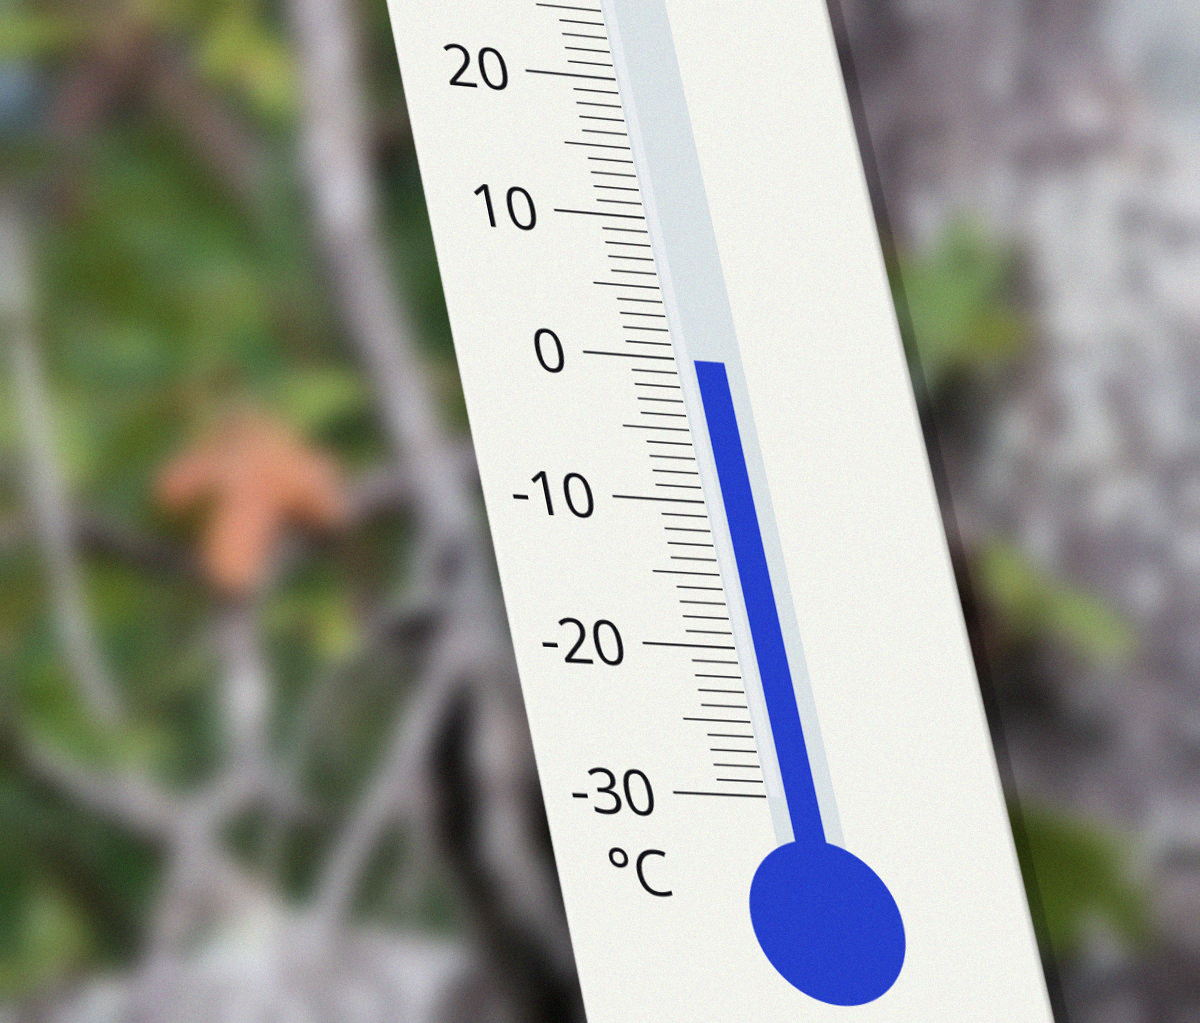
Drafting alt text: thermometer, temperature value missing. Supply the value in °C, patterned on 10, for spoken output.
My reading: 0
